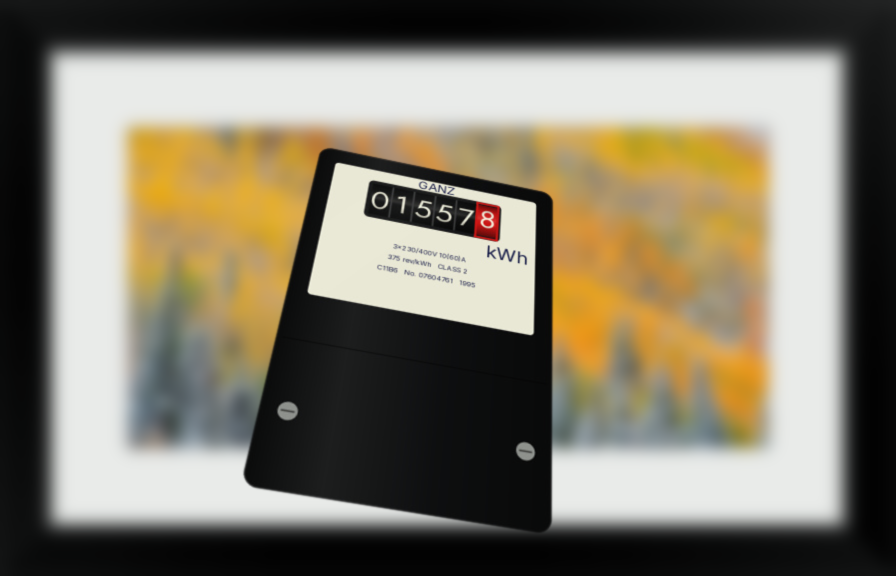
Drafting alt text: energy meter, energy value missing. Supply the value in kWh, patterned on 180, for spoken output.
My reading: 1557.8
